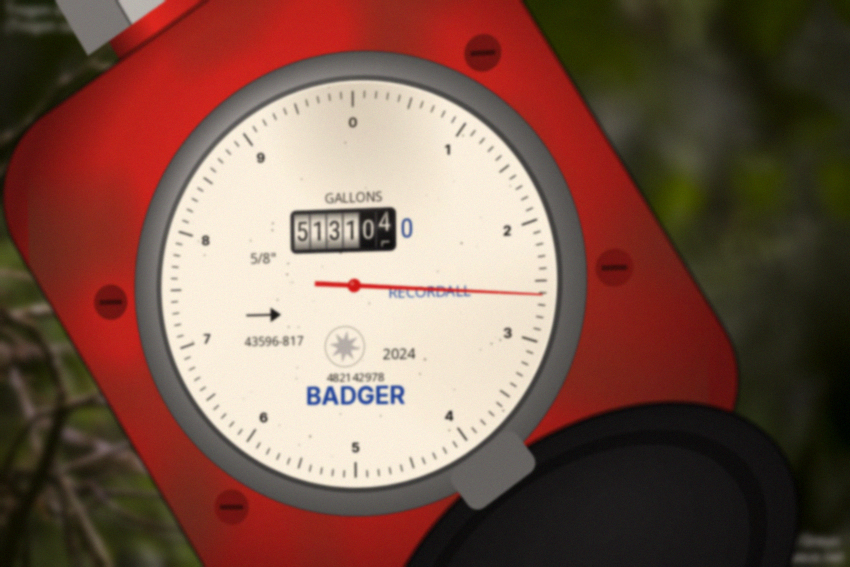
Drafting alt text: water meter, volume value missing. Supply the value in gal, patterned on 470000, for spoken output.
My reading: 5131042.6
